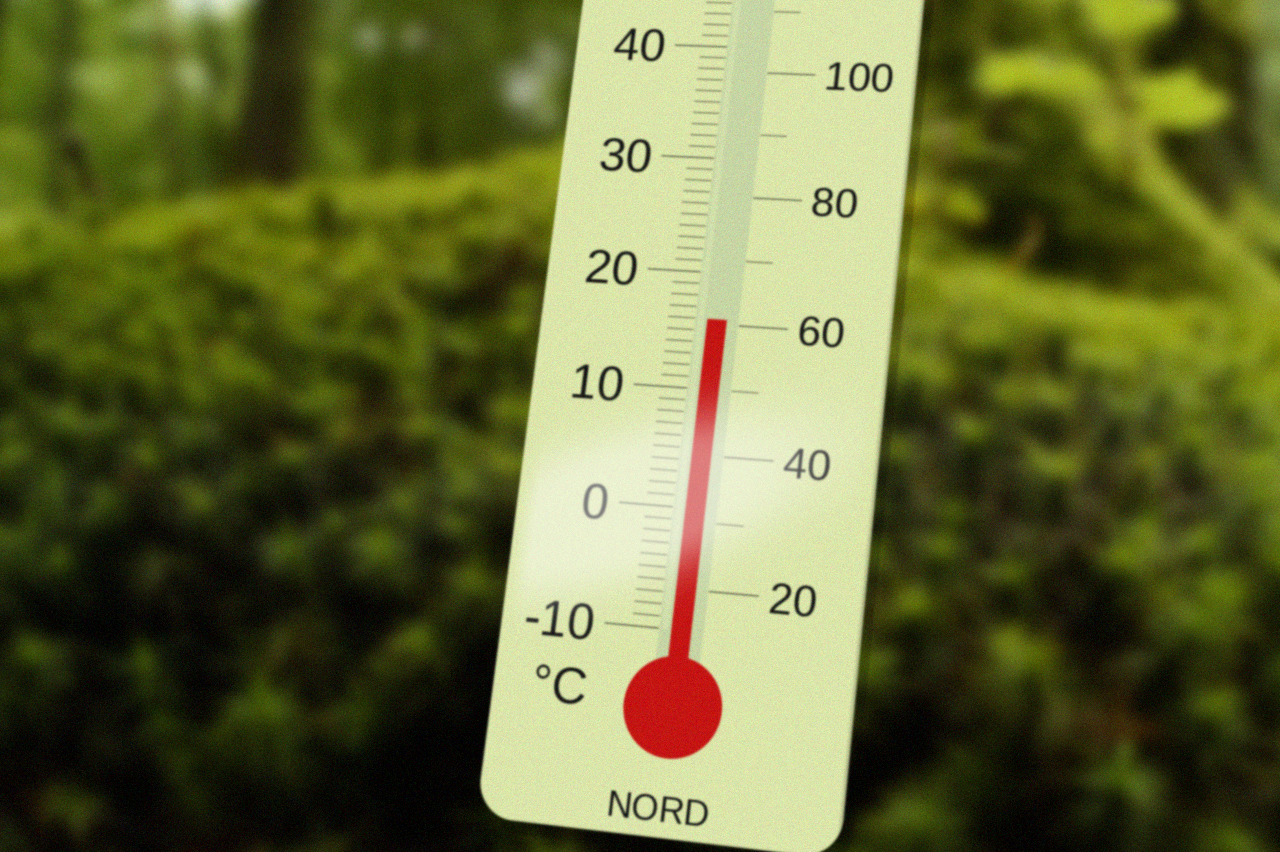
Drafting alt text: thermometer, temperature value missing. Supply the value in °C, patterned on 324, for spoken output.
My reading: 16
